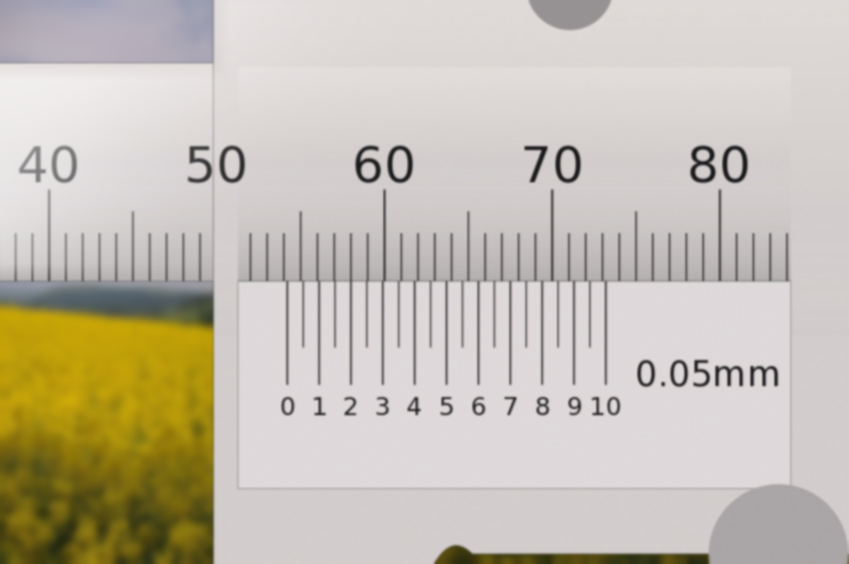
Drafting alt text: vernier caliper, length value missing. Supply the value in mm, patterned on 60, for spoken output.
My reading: 54.2
